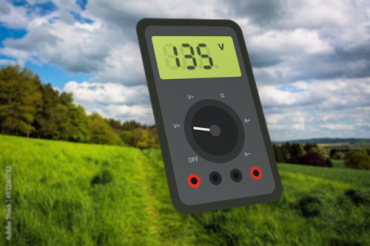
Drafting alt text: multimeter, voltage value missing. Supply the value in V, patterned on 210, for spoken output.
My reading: 135
